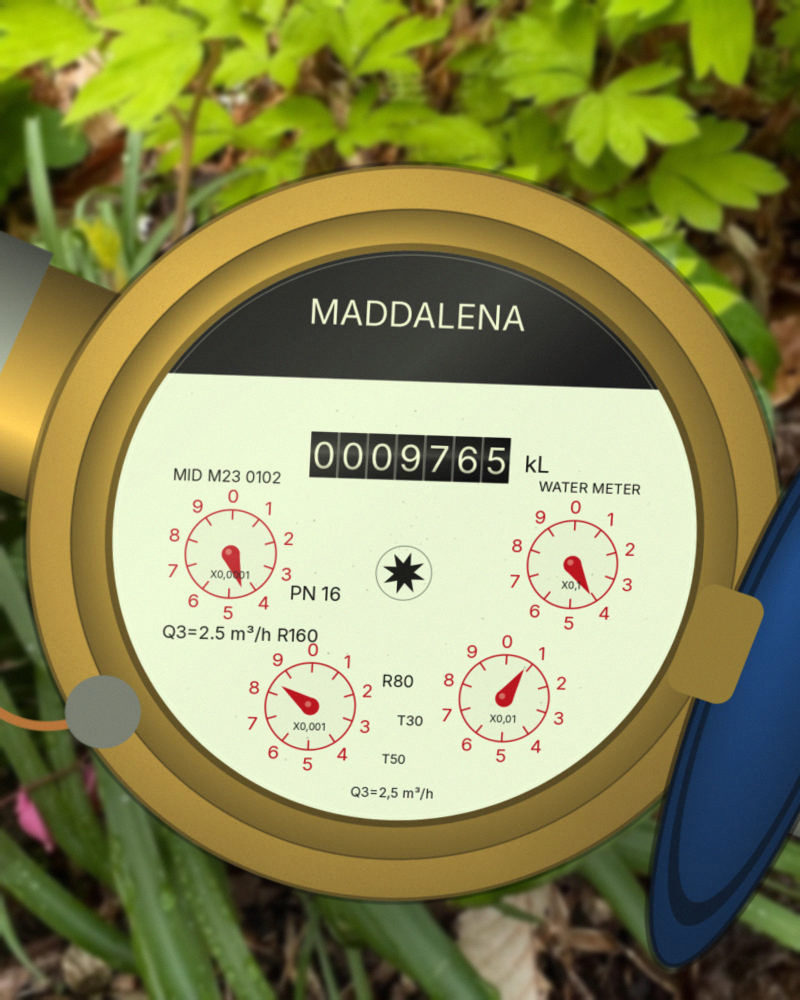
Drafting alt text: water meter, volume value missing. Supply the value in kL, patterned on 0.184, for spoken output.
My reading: 9765.4084
